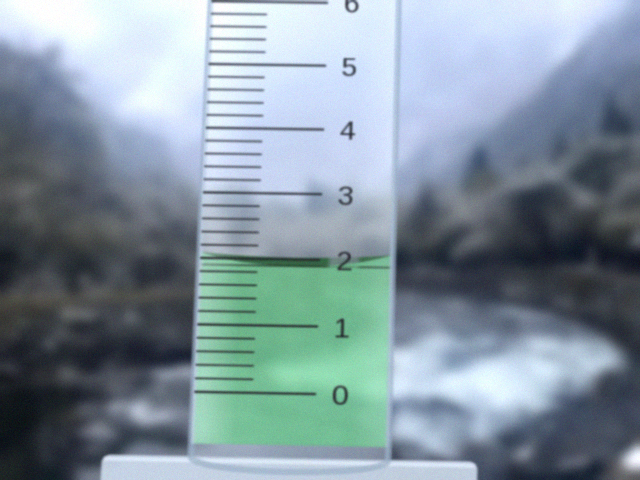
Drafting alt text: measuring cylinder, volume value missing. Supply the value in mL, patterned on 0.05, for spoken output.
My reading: 1.9
